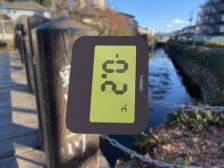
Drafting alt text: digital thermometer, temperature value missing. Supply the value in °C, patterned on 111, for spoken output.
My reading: -0.2
